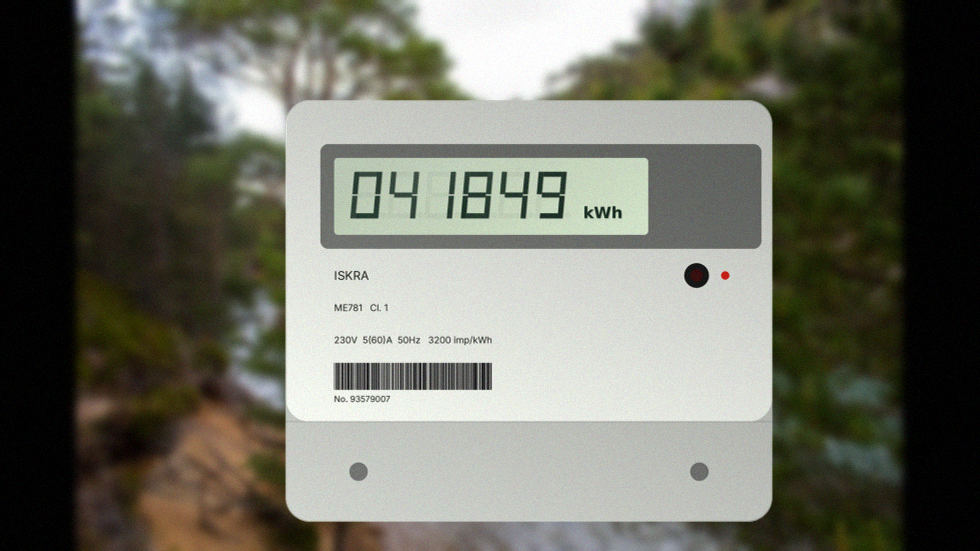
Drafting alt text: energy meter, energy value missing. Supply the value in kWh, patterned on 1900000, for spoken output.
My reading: 41849
